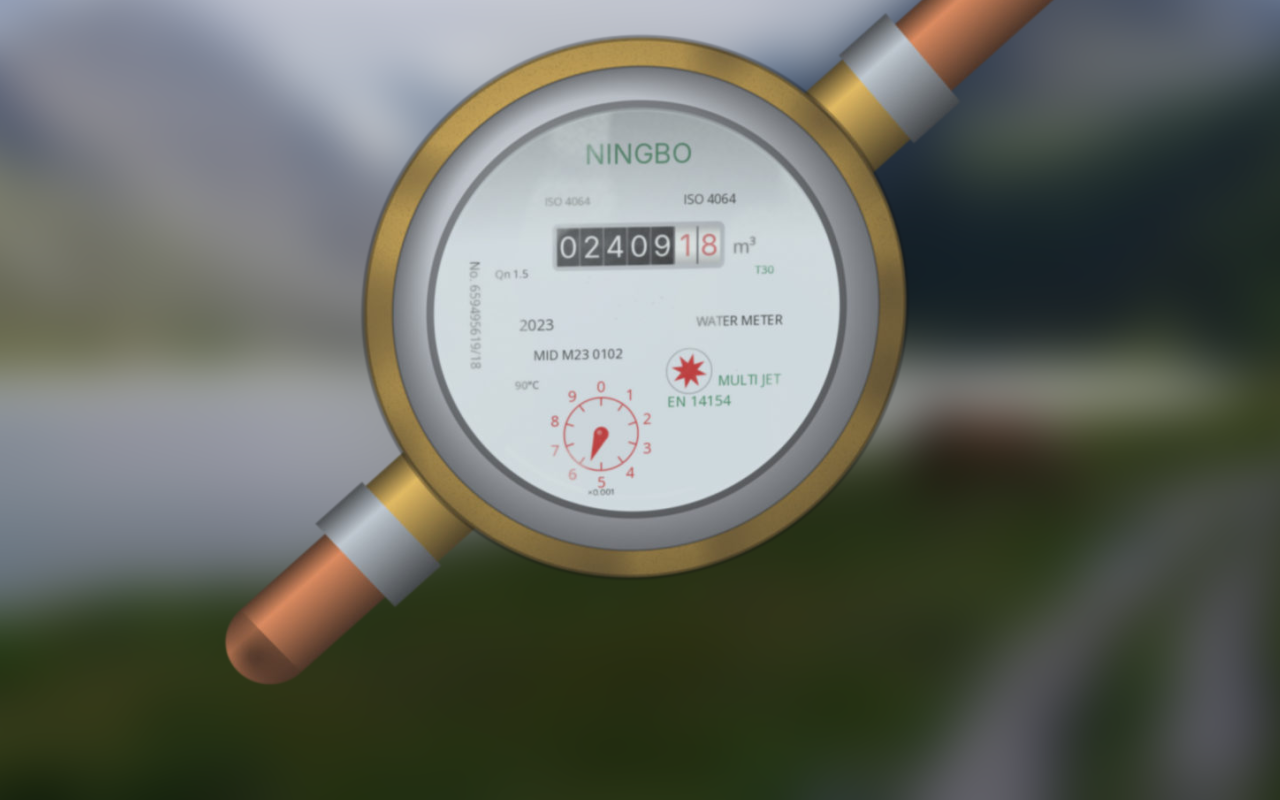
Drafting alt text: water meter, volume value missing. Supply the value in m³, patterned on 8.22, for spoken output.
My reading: 2409.185
